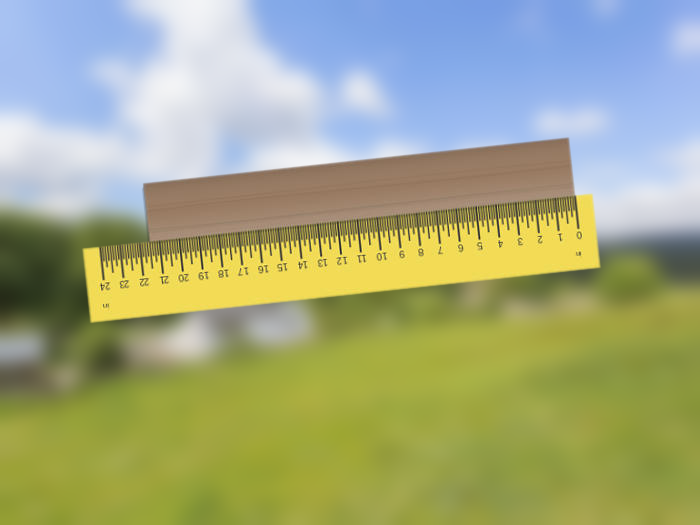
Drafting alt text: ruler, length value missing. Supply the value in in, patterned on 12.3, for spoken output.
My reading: 21.5
